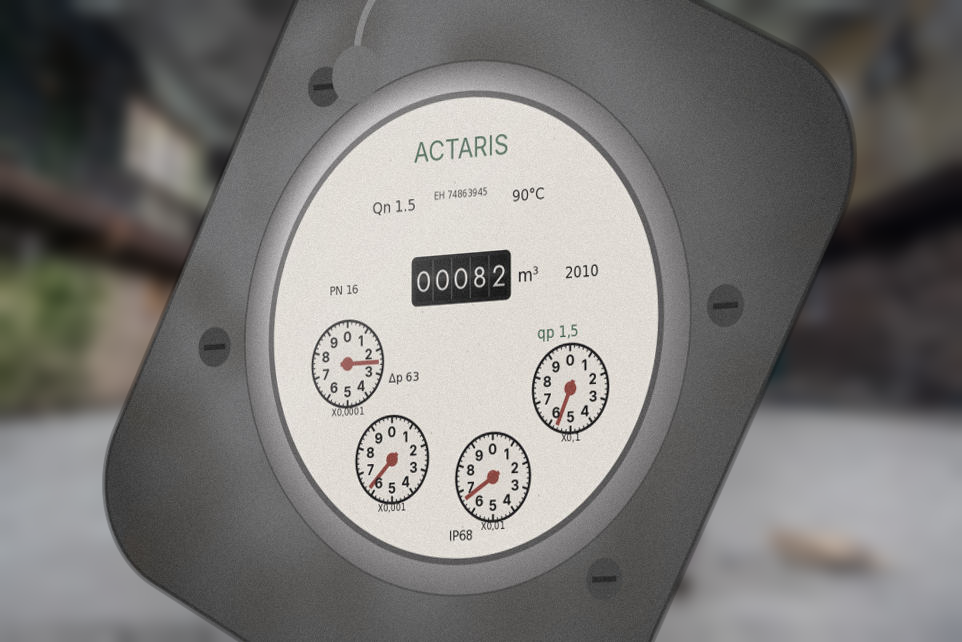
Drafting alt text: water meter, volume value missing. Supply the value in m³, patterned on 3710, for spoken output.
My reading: 82.5662
